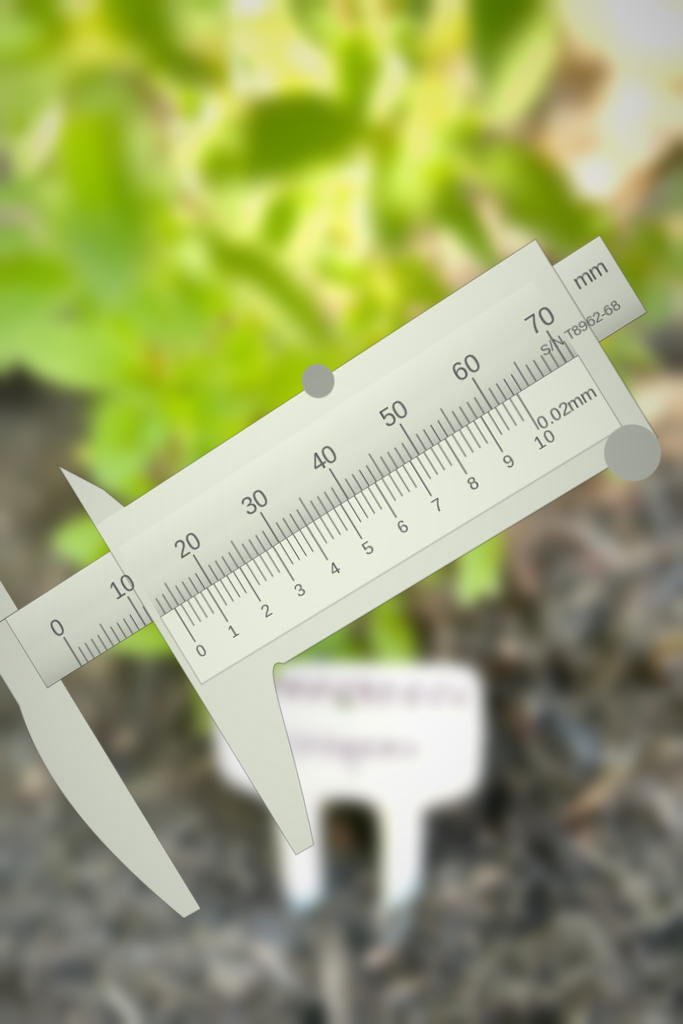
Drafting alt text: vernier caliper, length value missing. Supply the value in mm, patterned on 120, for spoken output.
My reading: 14.4
